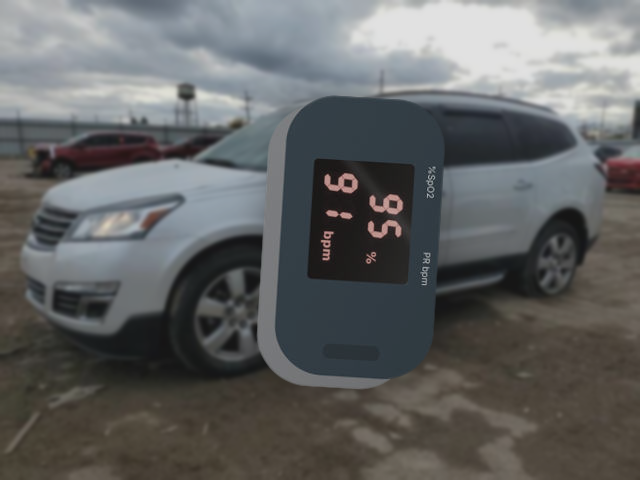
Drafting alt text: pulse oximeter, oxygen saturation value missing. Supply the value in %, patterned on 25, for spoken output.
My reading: 95
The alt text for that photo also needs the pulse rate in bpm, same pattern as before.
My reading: 91
